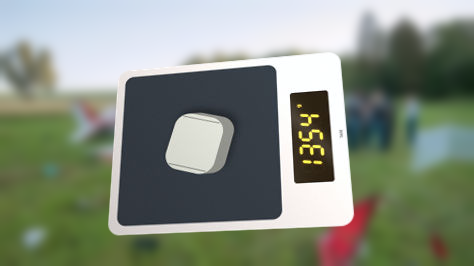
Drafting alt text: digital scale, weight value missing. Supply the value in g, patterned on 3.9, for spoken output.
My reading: 1354
